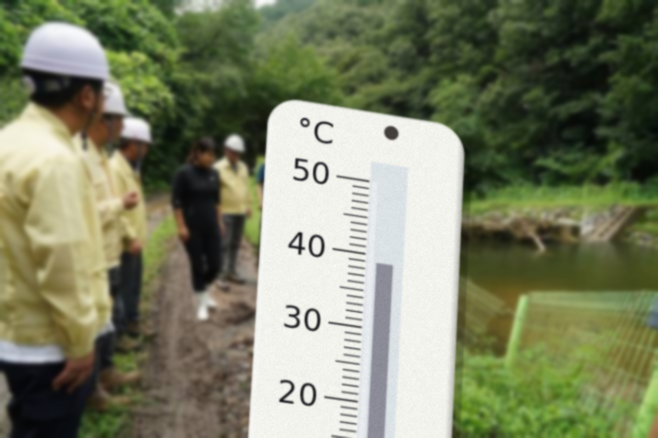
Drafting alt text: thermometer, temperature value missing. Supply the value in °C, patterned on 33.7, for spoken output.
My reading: 39
